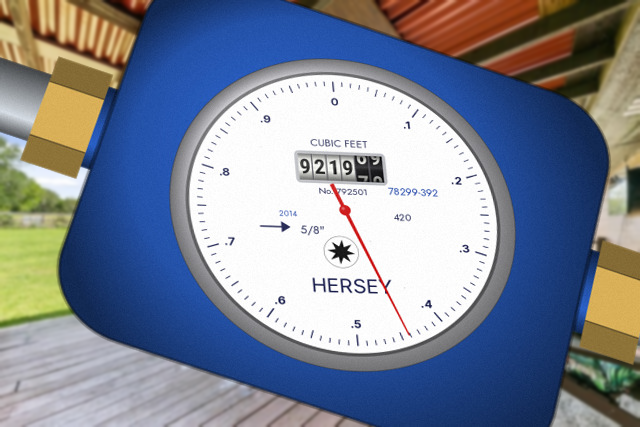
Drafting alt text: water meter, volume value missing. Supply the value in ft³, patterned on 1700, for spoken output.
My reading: 921969.44
